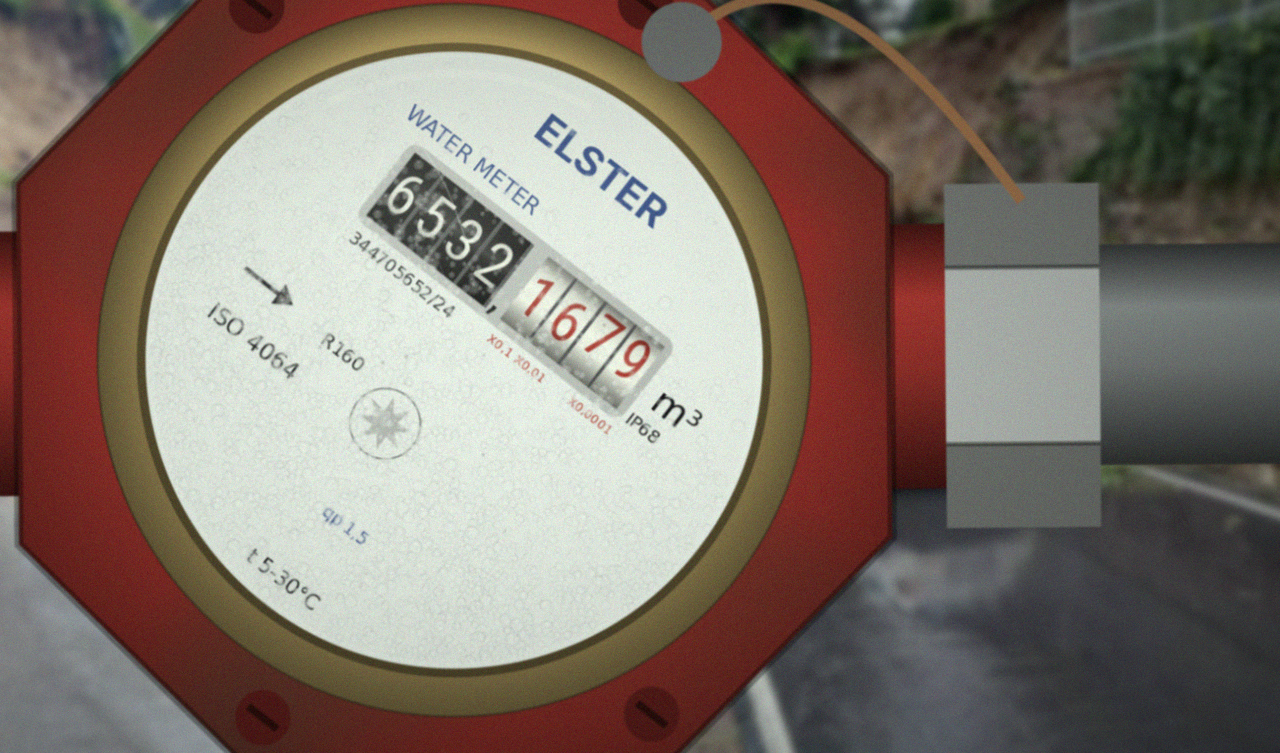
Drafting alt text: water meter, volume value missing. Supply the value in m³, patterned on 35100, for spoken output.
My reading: 6532.1679
